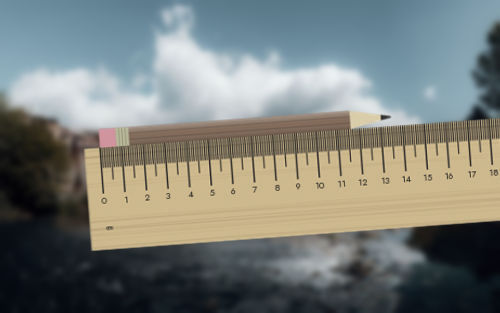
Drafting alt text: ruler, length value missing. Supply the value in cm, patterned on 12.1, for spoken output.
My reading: 13.5
